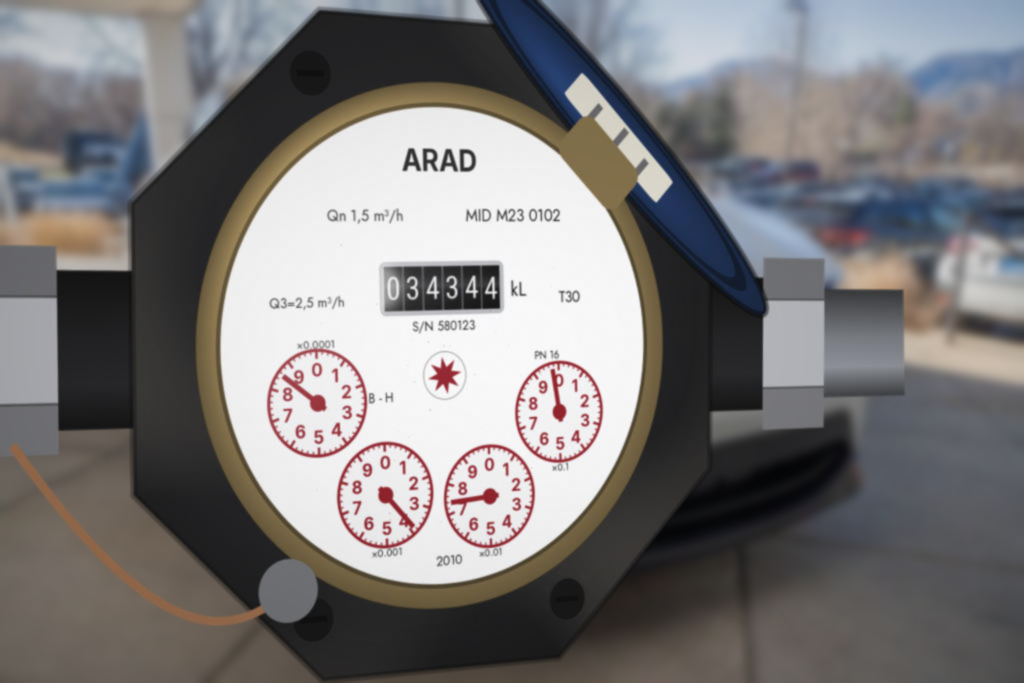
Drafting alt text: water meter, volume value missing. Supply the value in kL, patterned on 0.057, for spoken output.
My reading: 34343.9738
